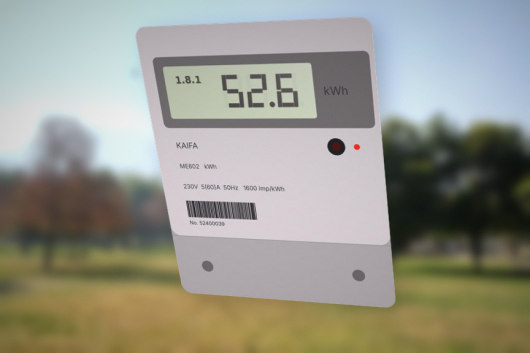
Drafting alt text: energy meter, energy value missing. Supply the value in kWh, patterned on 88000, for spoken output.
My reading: 52.6
